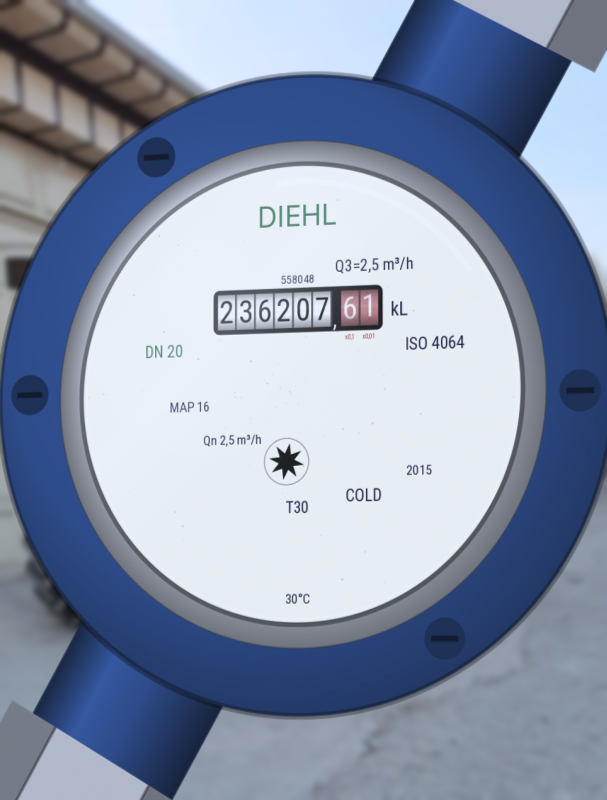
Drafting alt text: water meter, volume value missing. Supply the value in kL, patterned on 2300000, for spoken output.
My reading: 236207.61
